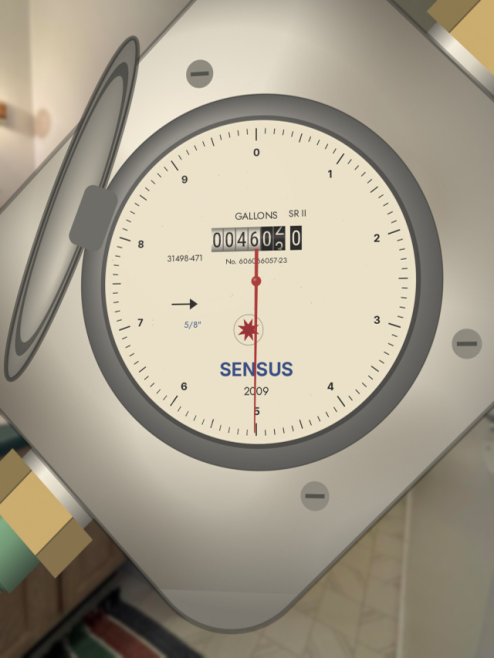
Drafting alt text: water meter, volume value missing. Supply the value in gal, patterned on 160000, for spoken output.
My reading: 46025.0
